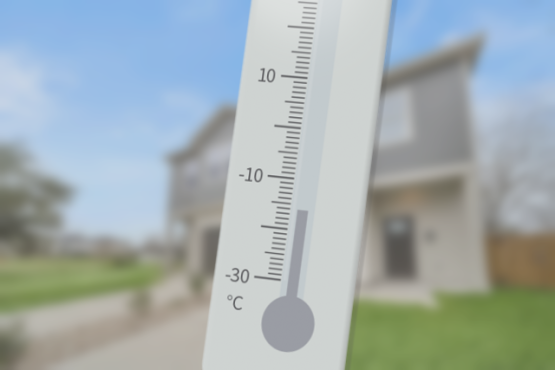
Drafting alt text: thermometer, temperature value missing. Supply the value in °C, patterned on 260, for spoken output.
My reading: -16
